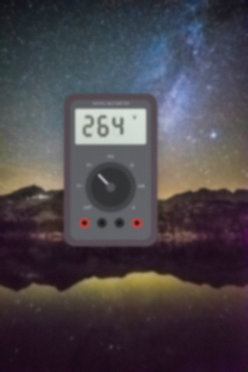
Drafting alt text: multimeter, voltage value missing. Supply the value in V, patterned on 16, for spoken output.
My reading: 264
